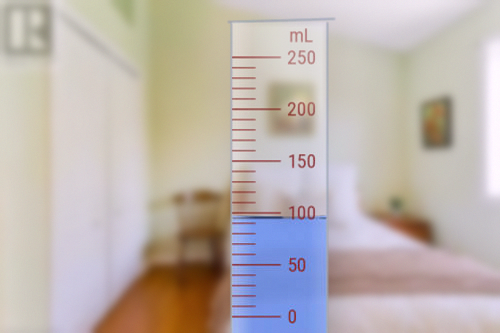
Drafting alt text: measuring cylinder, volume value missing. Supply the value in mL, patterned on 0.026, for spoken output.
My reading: 95
